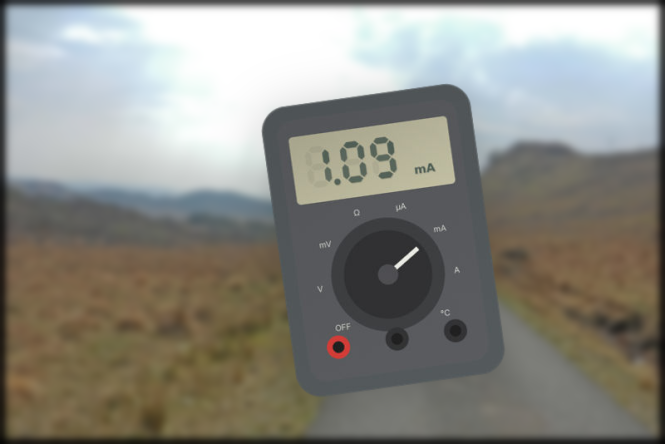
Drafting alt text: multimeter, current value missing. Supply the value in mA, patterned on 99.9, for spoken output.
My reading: 1.09
